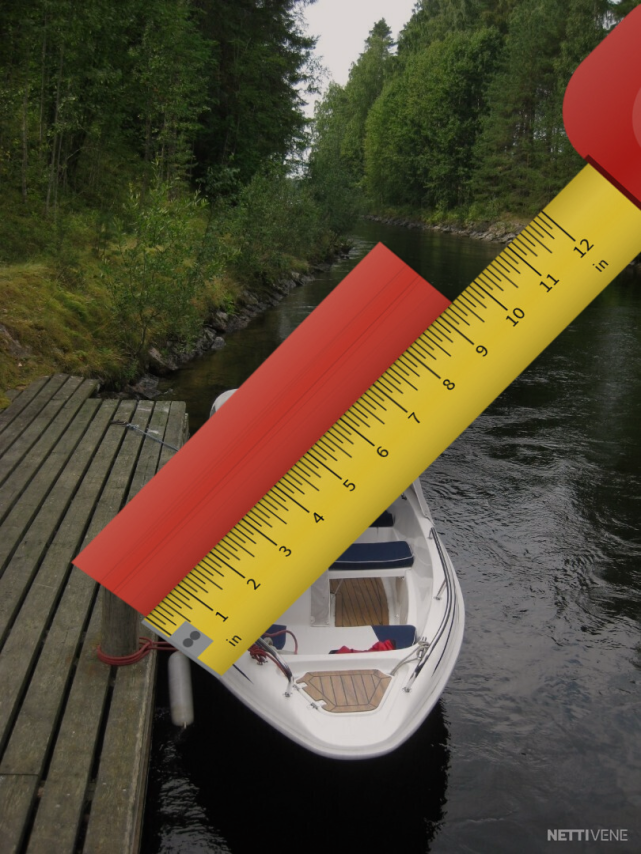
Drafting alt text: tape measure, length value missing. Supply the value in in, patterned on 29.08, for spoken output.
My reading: 9.375
